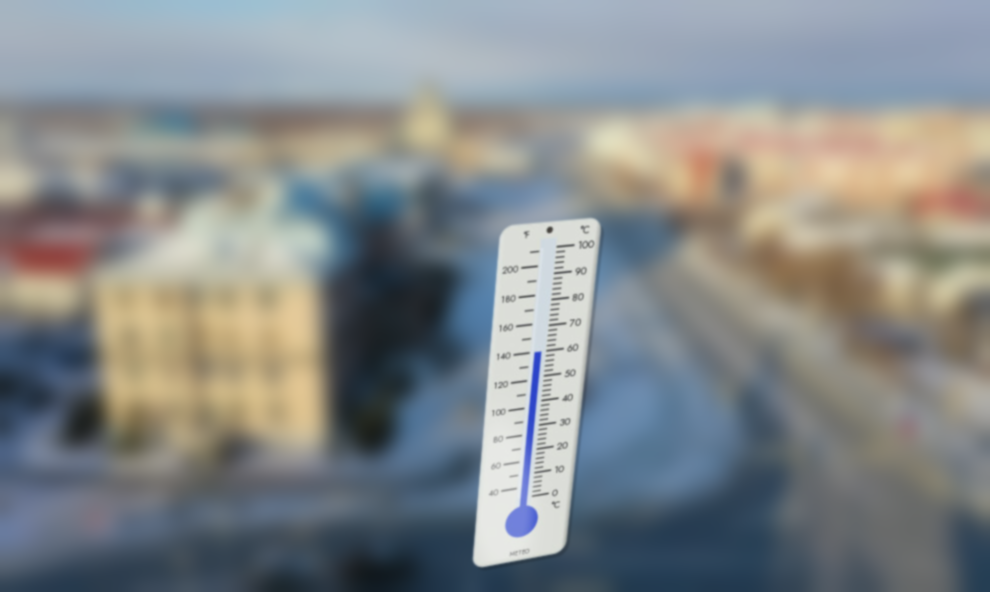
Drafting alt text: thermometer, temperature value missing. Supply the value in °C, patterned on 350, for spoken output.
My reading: 60
